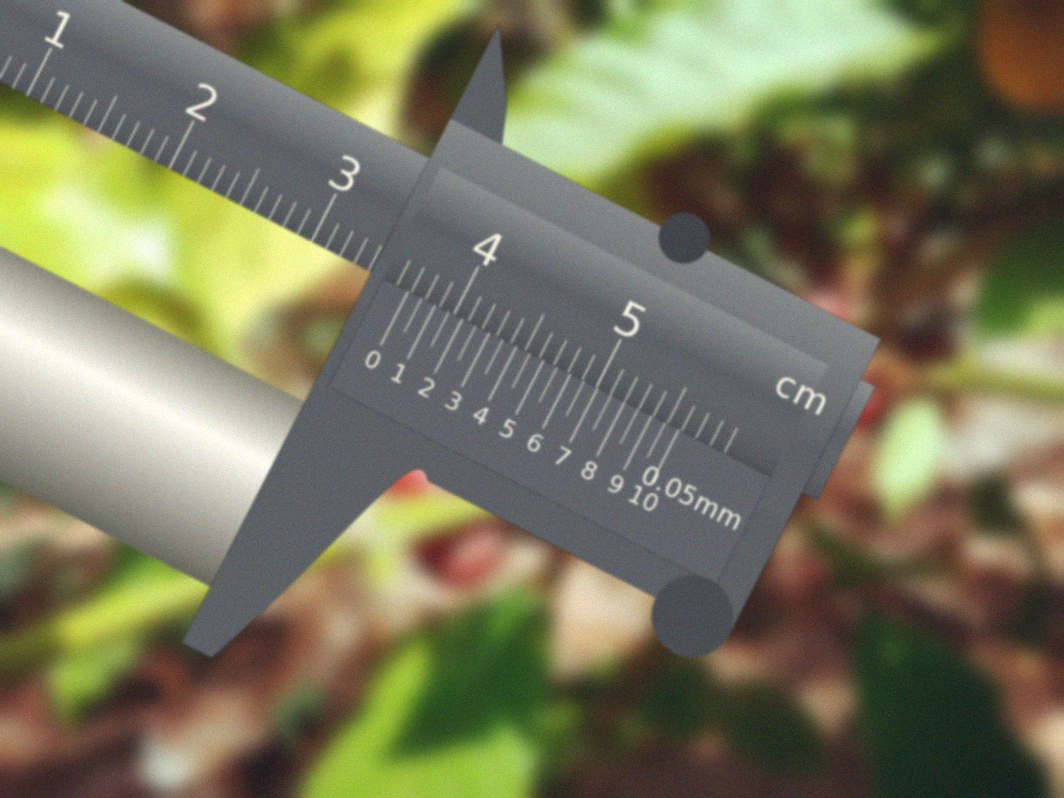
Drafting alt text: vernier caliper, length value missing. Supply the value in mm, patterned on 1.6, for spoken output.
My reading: 36.8
